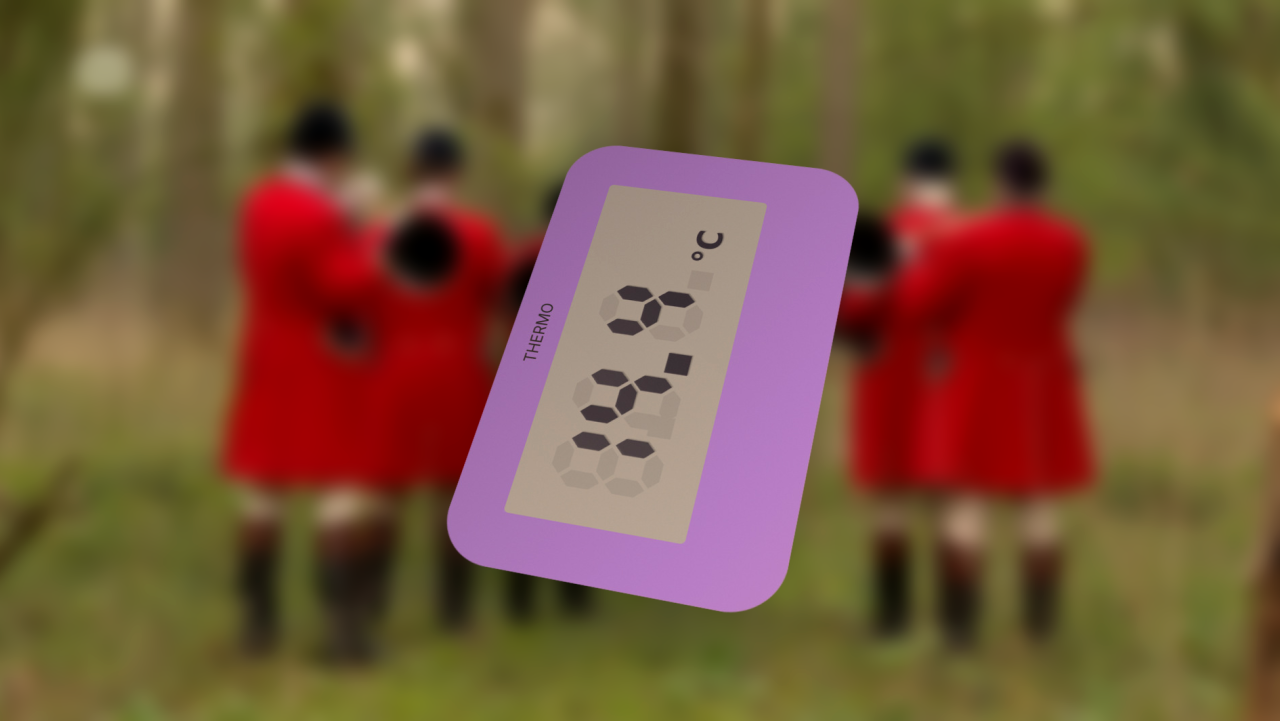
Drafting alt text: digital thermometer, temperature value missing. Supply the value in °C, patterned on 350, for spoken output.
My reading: 14.4
